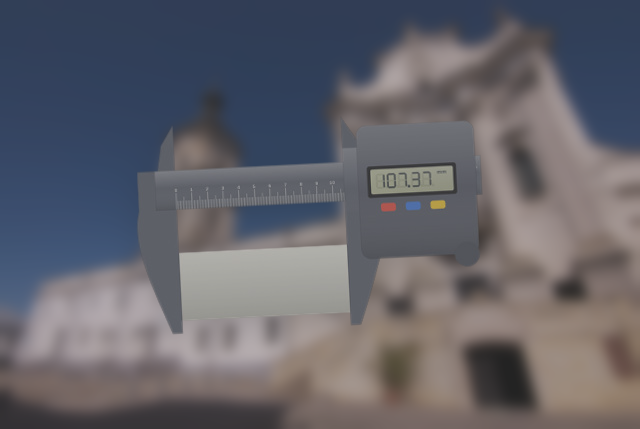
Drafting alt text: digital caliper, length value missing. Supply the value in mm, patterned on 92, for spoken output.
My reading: 107.37
